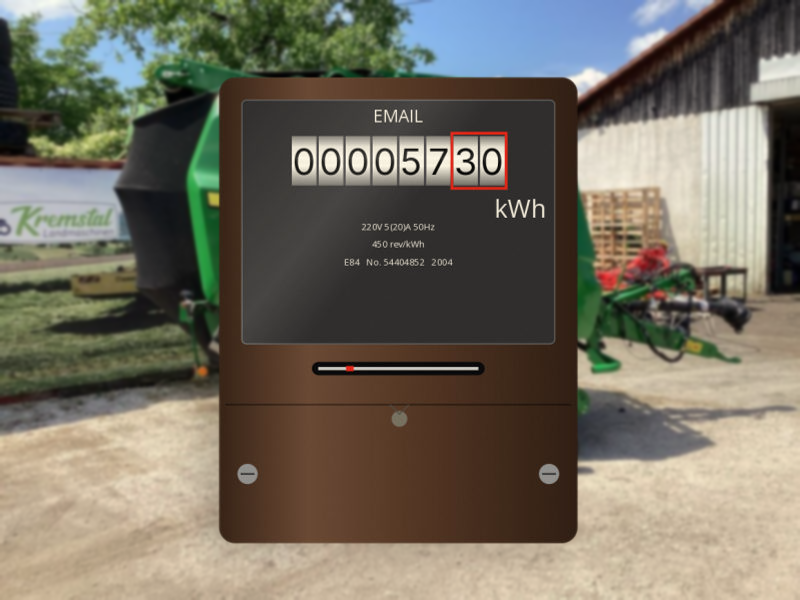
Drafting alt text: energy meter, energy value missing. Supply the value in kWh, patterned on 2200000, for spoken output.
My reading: 57.30
